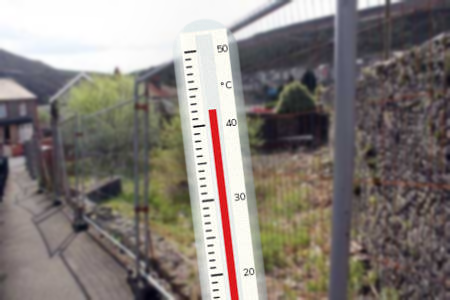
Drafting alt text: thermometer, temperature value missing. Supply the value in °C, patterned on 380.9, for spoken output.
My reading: 42
